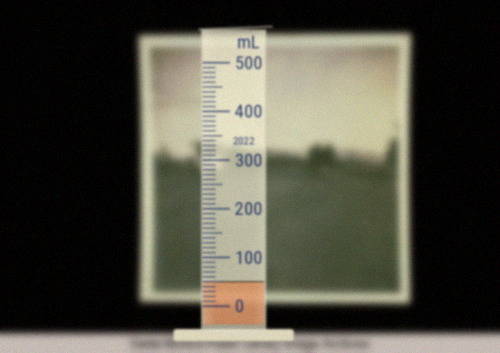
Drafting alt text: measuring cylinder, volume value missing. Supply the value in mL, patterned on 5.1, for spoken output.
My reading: 50
